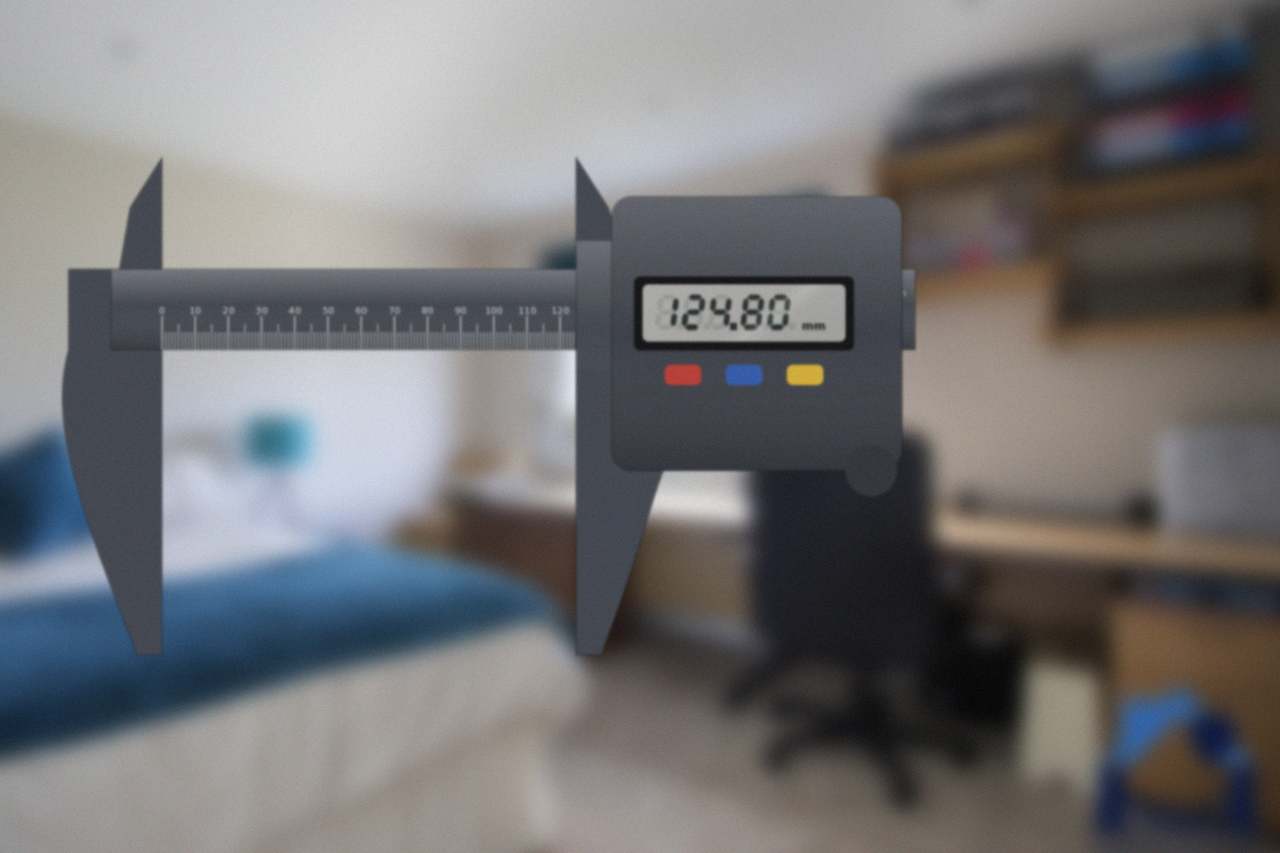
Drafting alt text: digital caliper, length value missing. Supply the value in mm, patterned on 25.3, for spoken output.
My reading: 124.80
